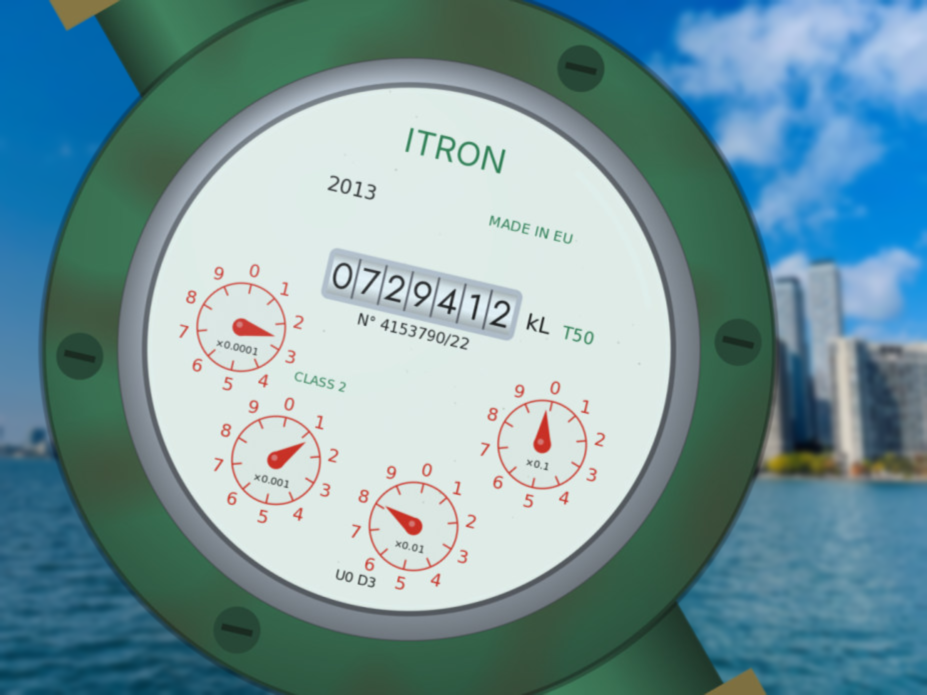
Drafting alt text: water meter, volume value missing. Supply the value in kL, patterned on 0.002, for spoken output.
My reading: 729411.9812
